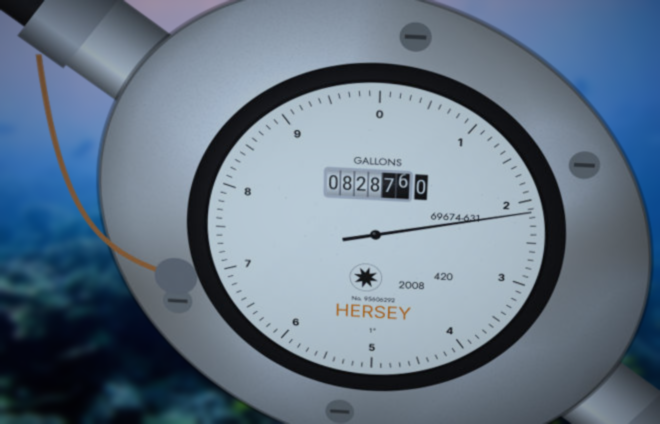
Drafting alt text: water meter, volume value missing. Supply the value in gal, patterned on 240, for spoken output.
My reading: 828762.1
